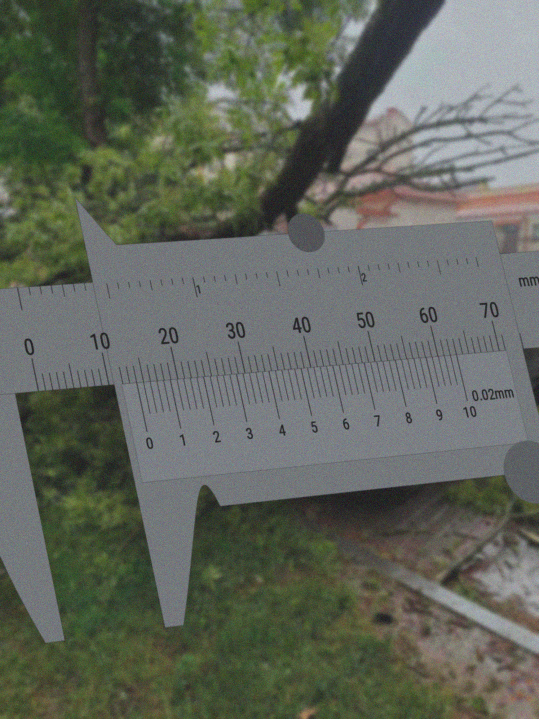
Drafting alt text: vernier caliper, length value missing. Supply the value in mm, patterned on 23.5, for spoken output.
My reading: 14.0
